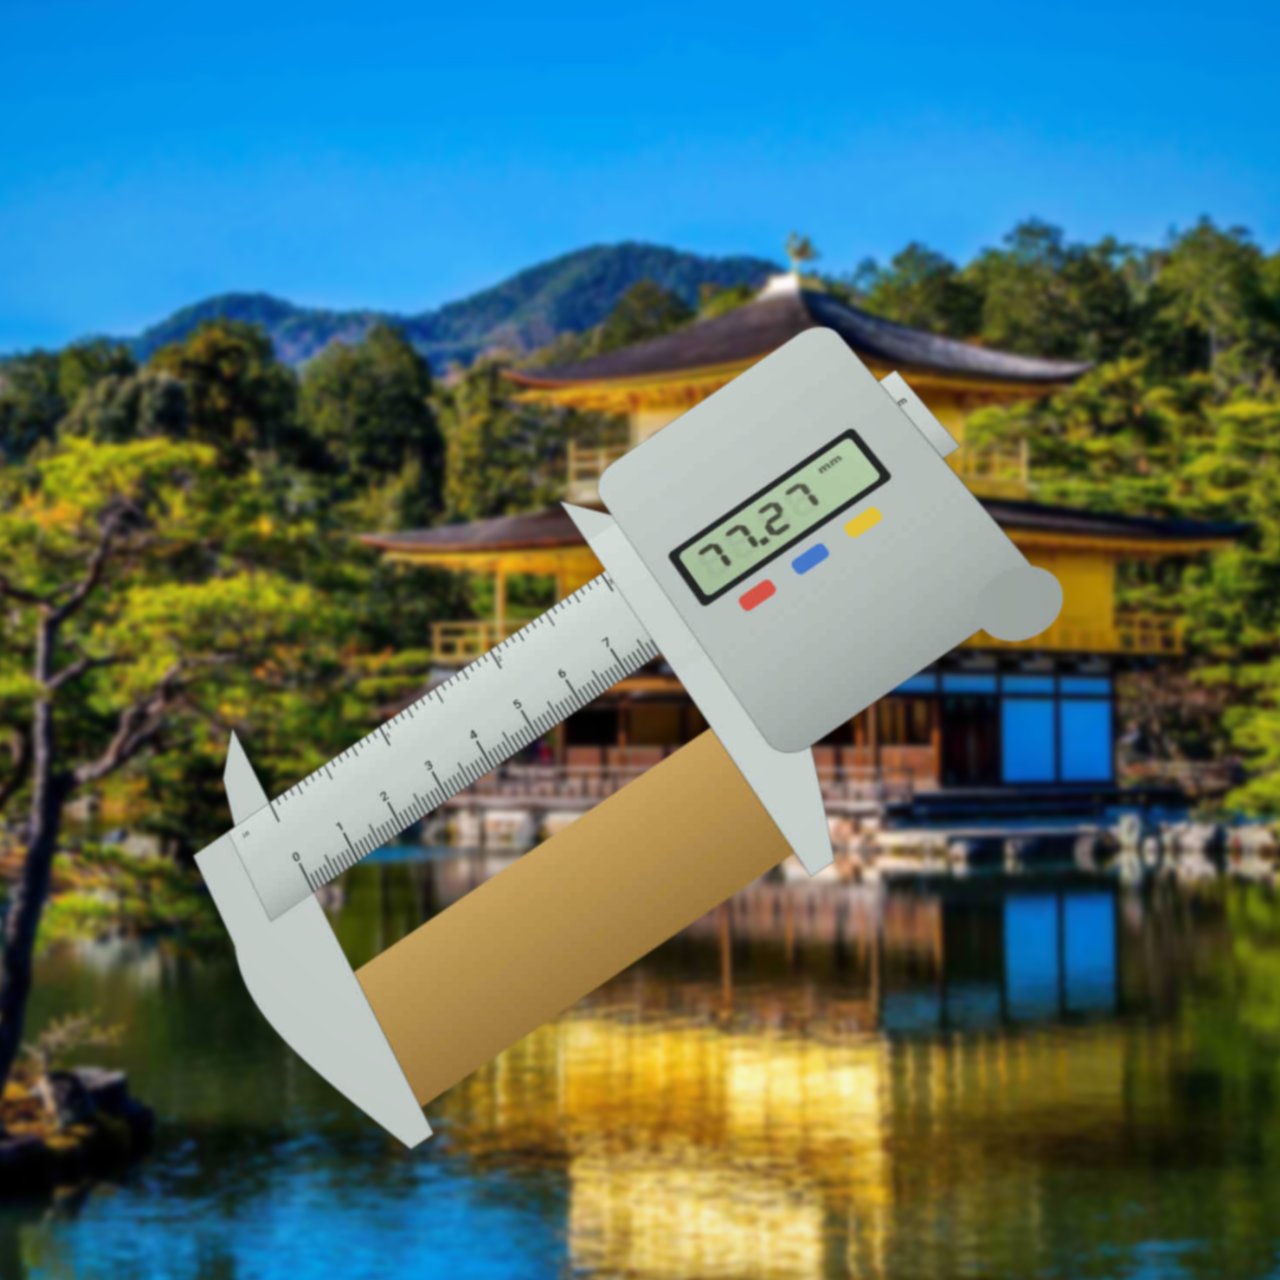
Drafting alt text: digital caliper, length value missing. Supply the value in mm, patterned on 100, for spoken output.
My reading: 77.27
